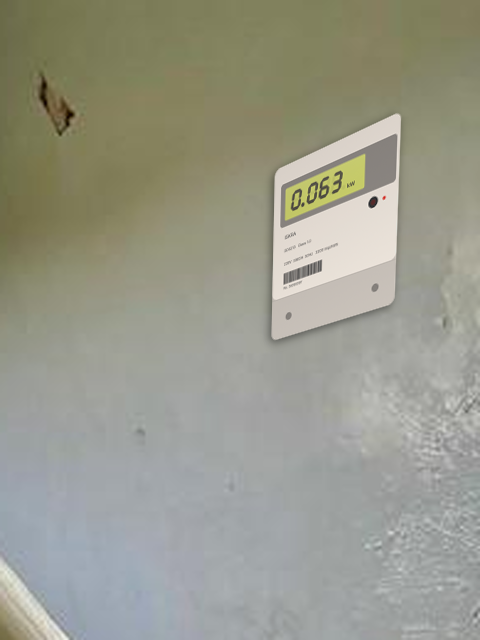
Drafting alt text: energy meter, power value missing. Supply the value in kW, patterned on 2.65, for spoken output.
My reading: 0.063
